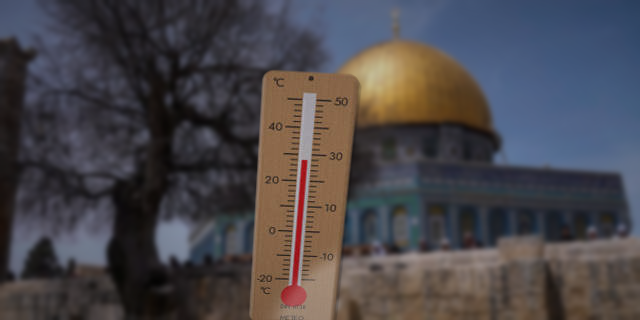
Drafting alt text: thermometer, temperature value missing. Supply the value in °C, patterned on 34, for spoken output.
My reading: 28
